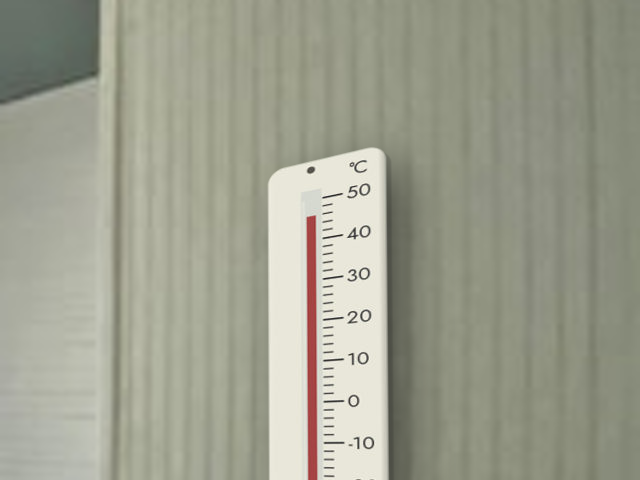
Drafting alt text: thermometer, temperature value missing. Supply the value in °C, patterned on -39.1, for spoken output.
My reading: 46
